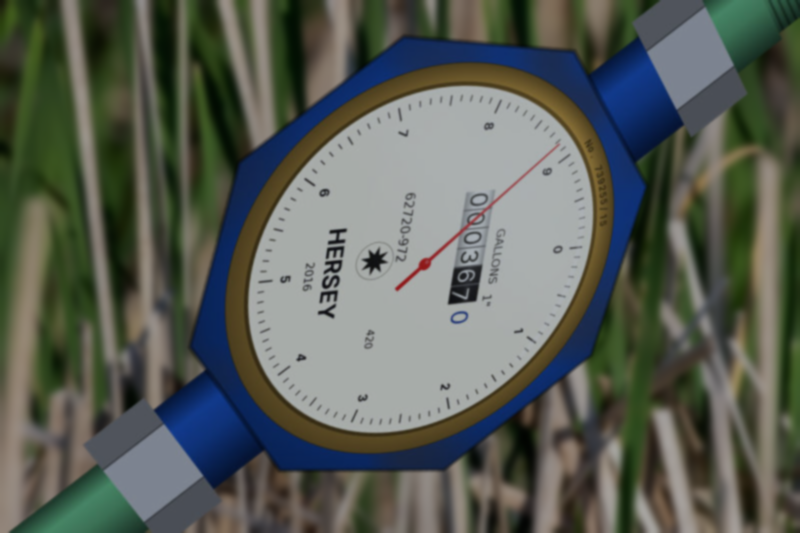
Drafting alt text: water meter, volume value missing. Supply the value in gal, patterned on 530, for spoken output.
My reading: 3668.8
